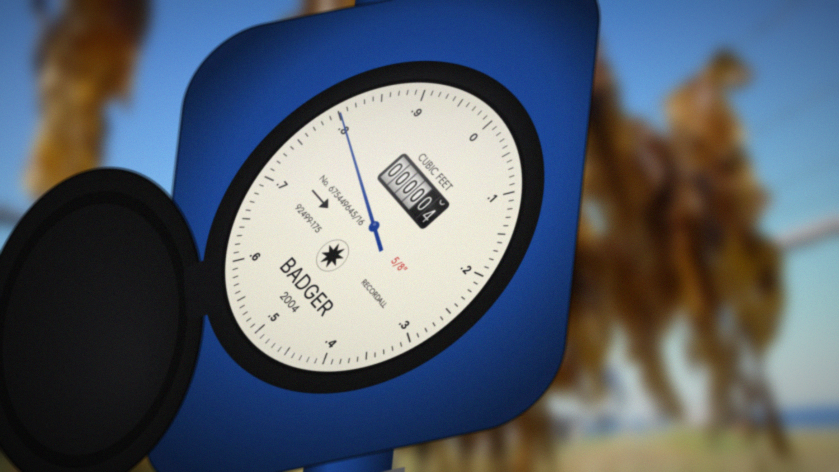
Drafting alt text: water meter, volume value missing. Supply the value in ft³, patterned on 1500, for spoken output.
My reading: 3.80
